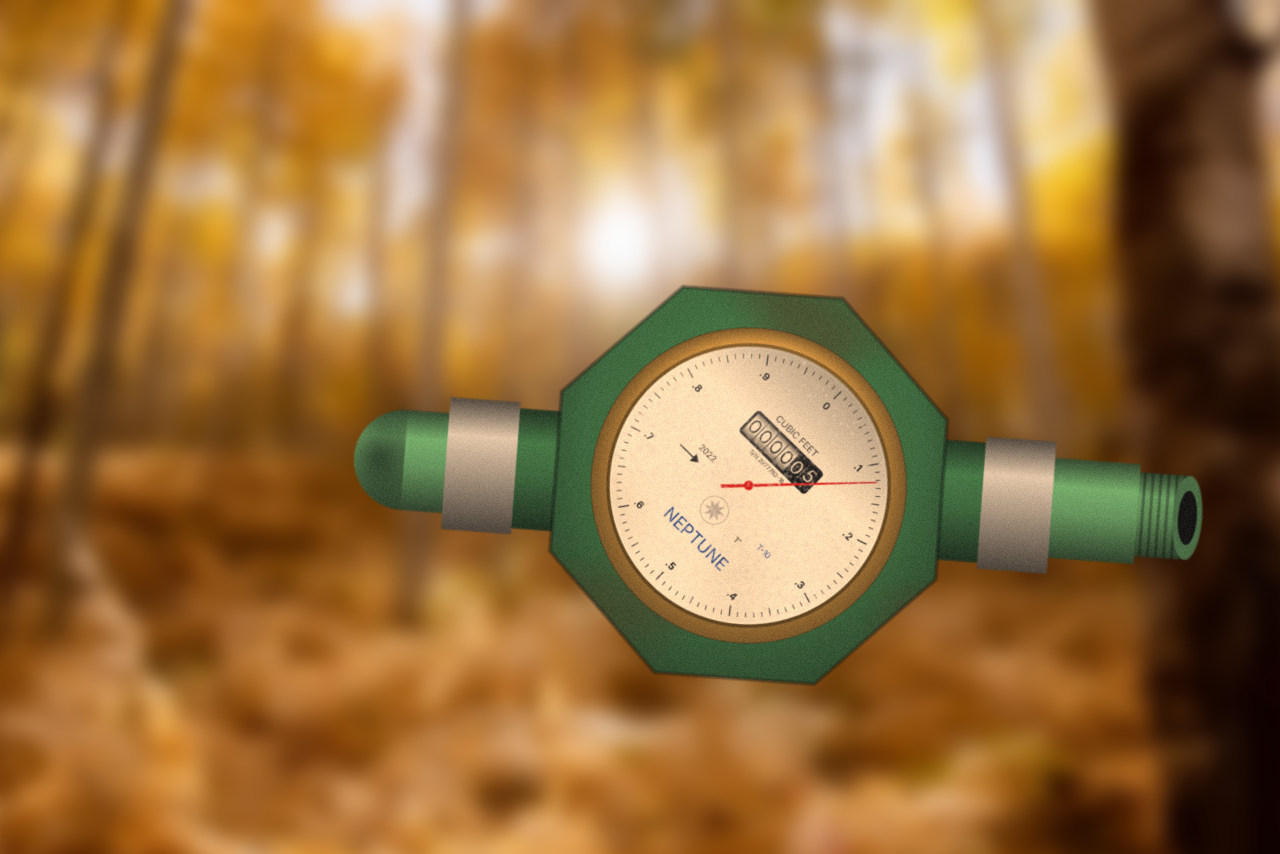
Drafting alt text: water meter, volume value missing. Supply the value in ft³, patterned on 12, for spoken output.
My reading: 5.12
